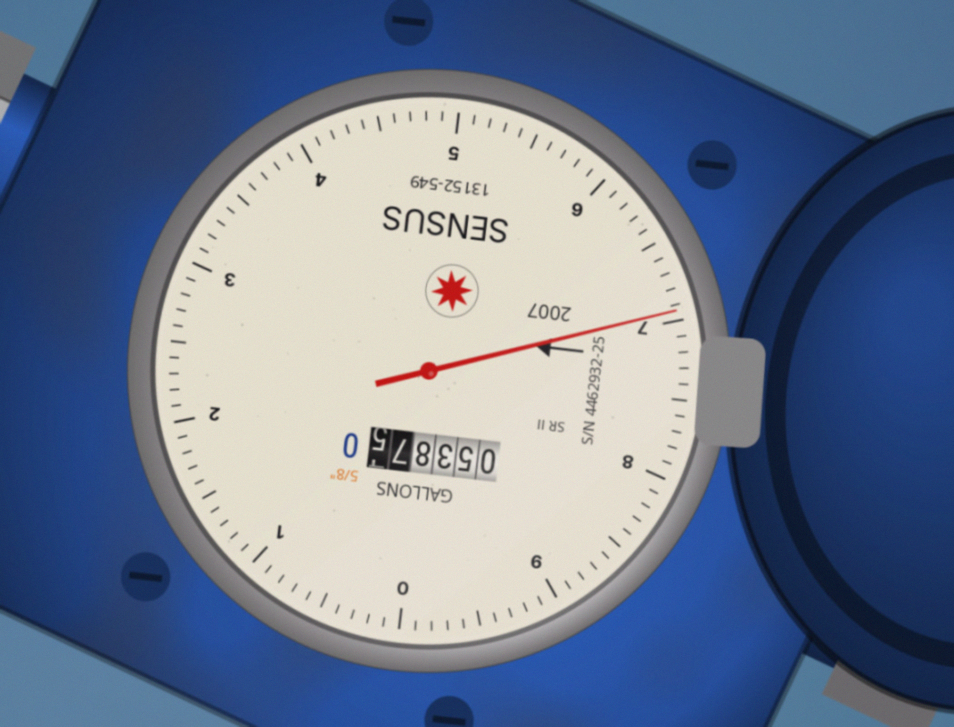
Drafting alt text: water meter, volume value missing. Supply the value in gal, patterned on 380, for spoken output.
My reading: 538746.9
